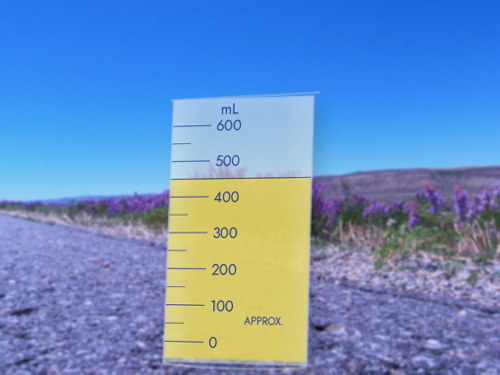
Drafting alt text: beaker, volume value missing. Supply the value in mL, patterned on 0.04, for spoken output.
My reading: 450
